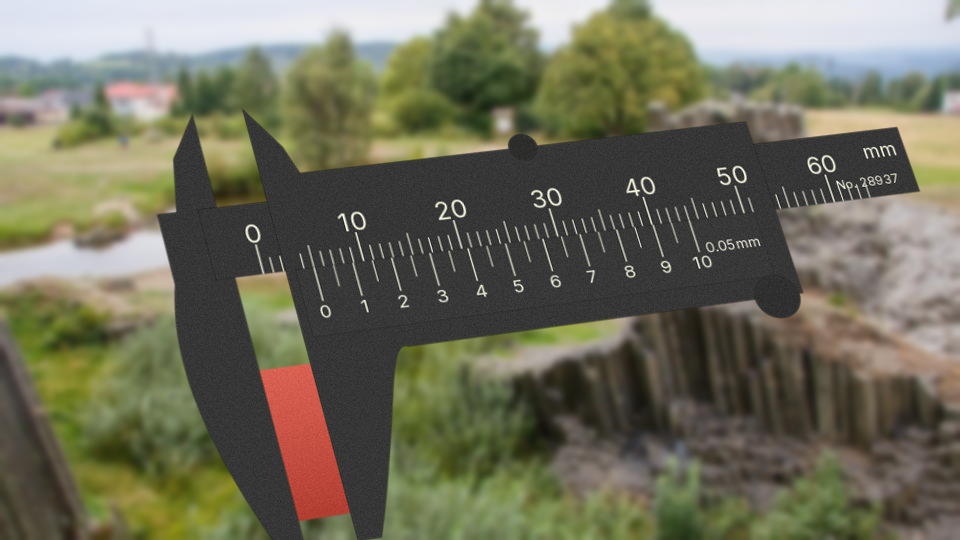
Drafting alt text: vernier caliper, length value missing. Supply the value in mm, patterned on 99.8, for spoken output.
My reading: 5.0
